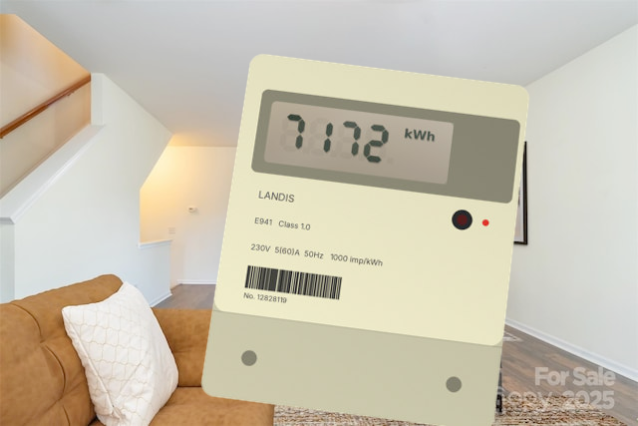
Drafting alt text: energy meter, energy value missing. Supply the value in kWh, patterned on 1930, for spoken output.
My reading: 7172
